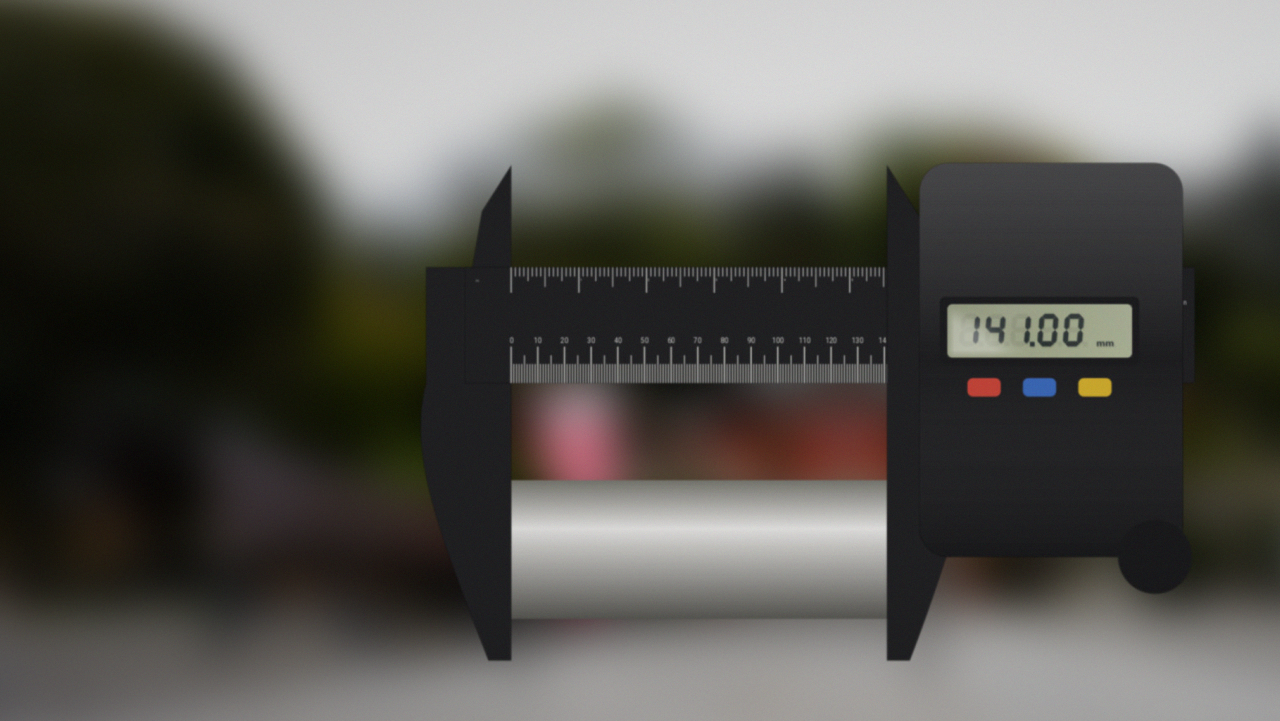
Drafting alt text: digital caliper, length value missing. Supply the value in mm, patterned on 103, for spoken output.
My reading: 141.00
